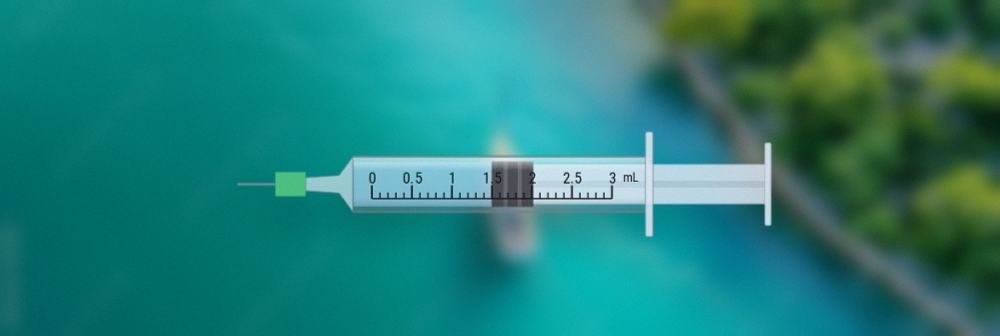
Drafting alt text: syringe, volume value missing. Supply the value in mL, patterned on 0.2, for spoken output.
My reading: 1.5
